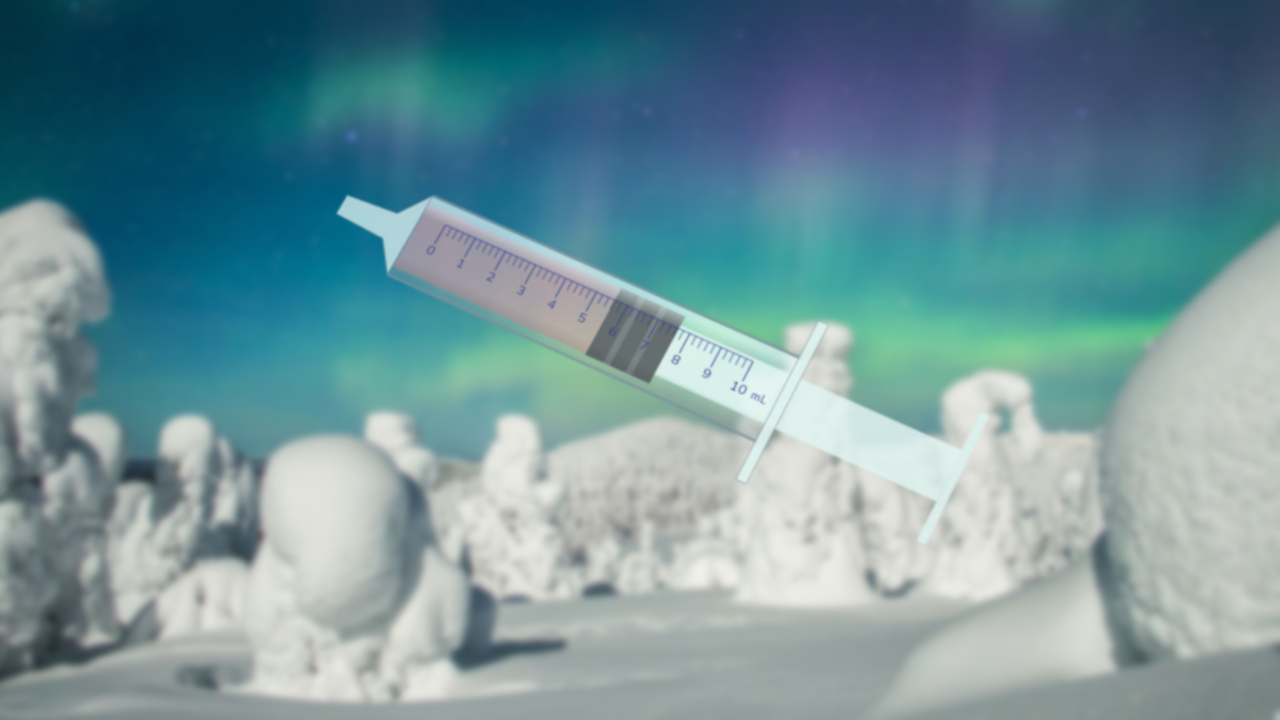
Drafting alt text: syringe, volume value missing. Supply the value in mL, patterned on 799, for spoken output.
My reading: 5.6
